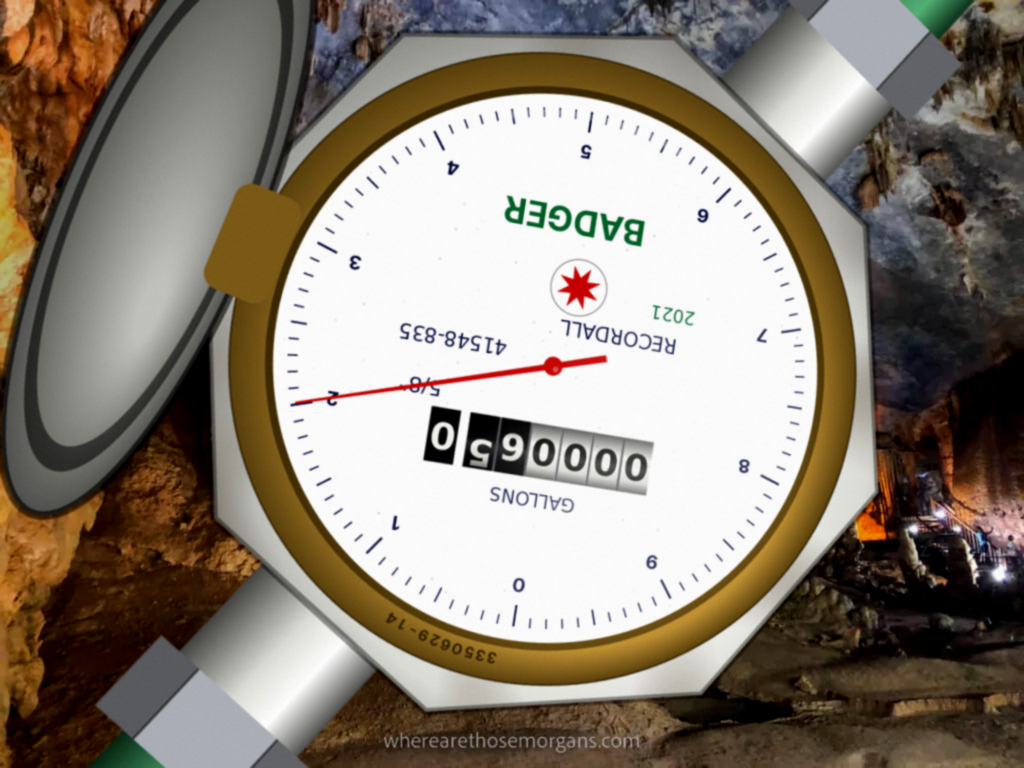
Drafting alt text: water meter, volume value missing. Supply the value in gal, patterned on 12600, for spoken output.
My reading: 652.0
